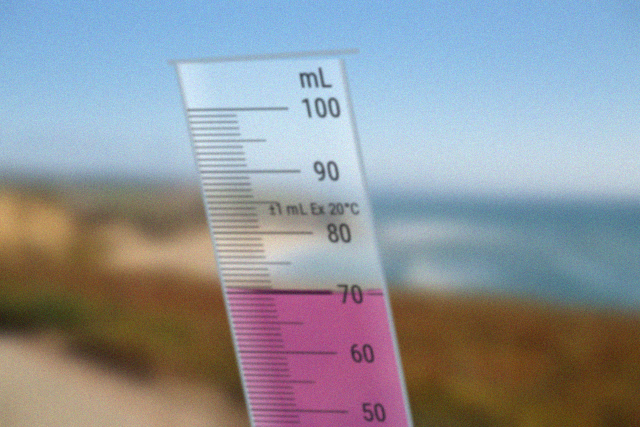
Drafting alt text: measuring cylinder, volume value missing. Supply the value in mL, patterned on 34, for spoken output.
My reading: 70
